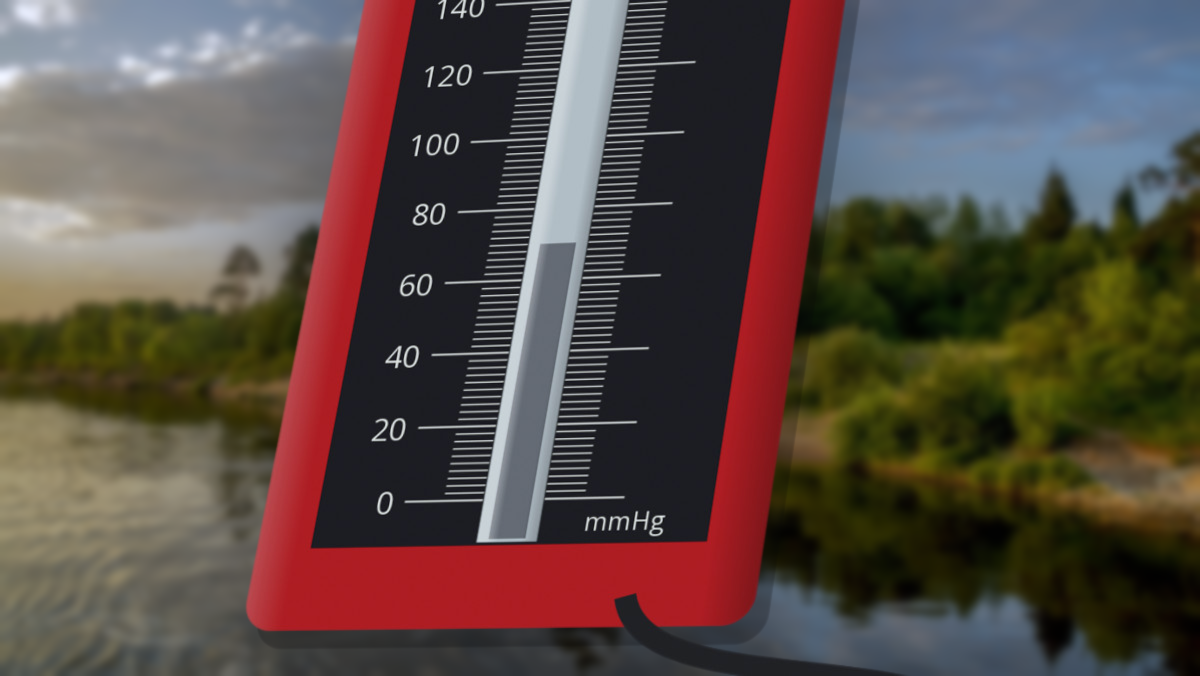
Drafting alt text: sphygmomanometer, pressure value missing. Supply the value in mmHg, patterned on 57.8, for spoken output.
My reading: 70
